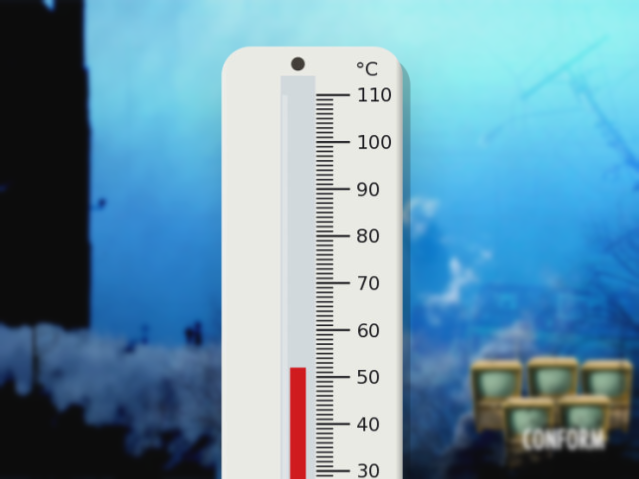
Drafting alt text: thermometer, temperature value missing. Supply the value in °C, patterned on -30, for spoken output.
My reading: 52
